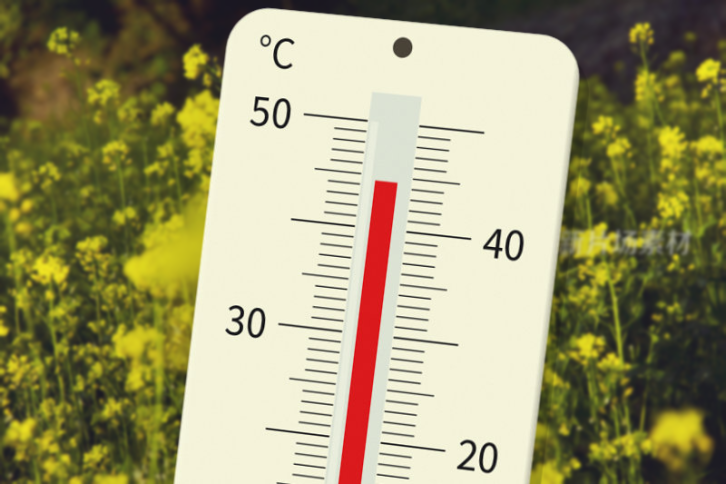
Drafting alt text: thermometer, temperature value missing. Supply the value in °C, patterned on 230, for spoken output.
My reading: 44.5
